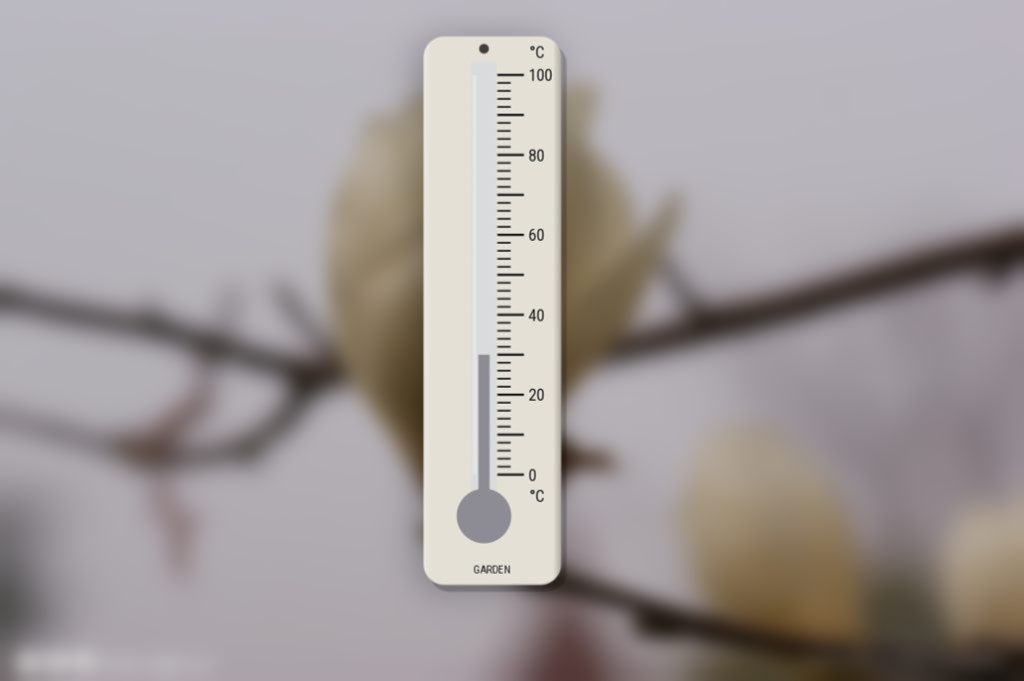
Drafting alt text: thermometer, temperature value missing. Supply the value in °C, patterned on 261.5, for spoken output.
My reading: 30
